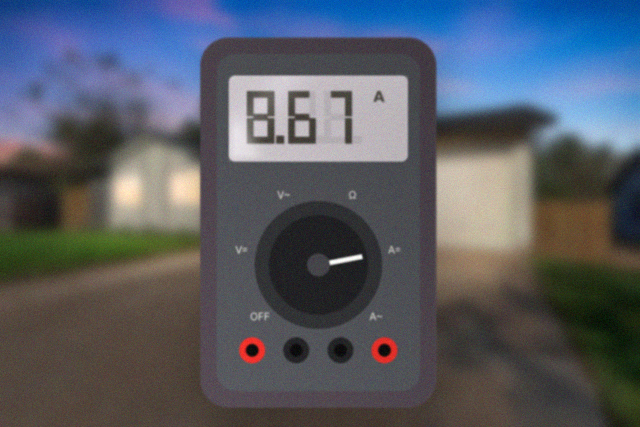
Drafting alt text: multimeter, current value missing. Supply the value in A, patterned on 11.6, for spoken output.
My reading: 8.67
